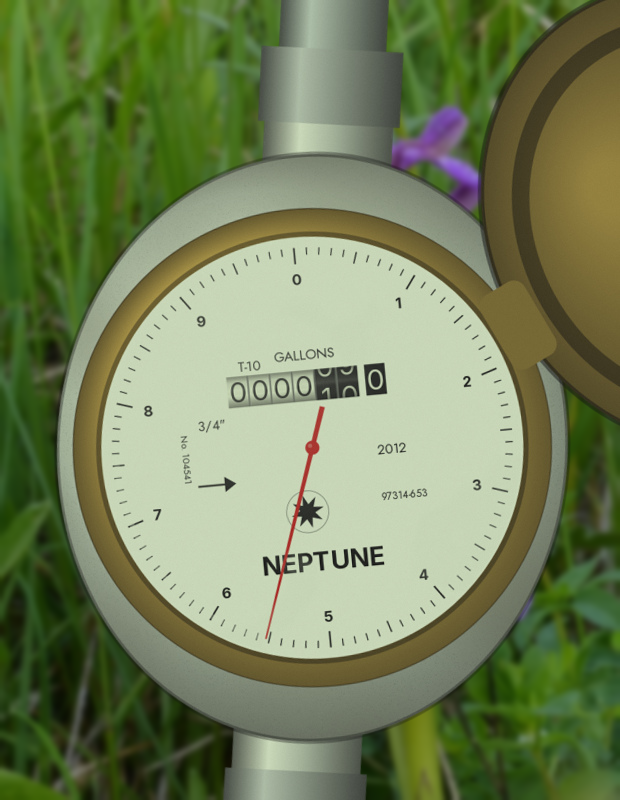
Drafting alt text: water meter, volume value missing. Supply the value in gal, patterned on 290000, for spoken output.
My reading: 95.5
